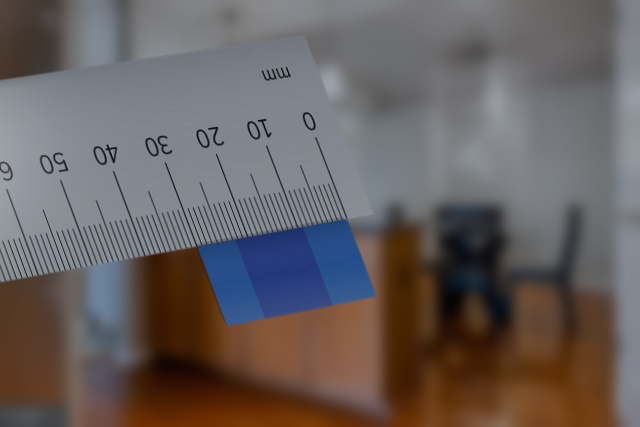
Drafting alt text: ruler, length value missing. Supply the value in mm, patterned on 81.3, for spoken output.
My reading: 30
